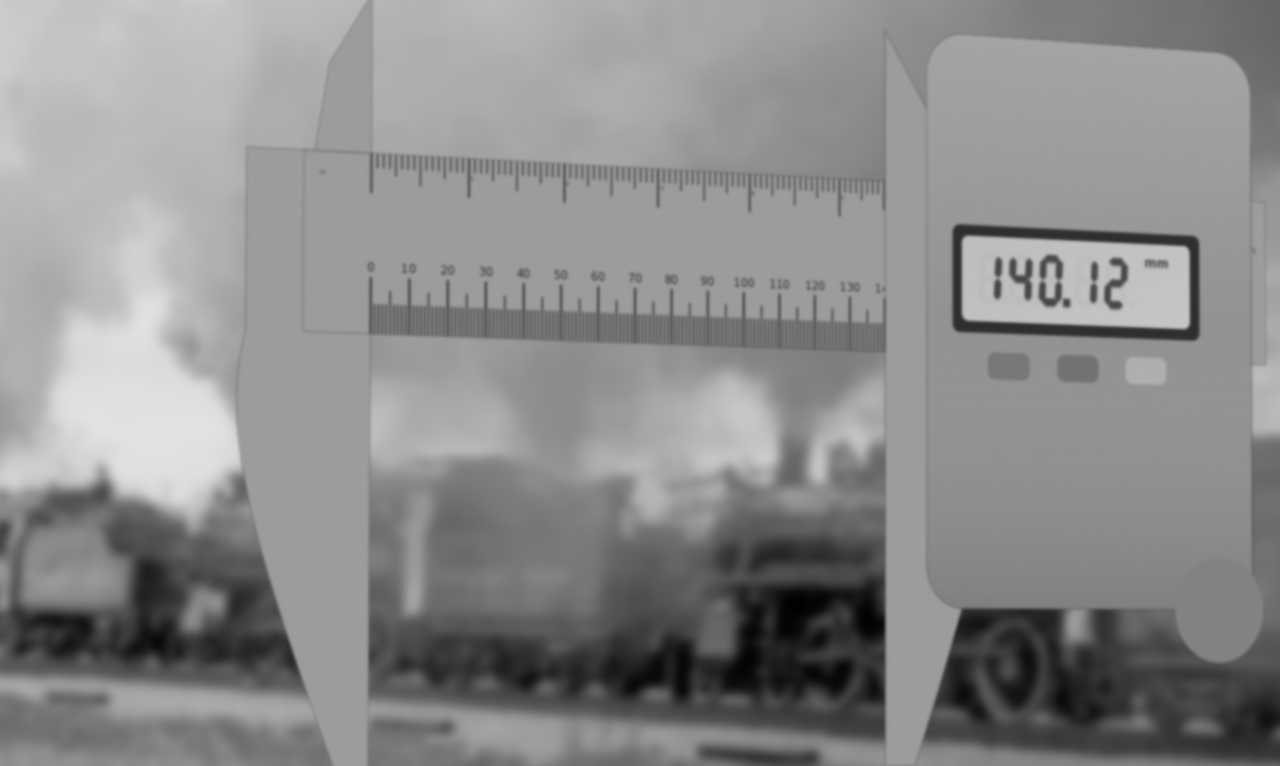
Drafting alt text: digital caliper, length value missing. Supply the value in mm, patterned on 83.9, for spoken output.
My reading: 140.12
